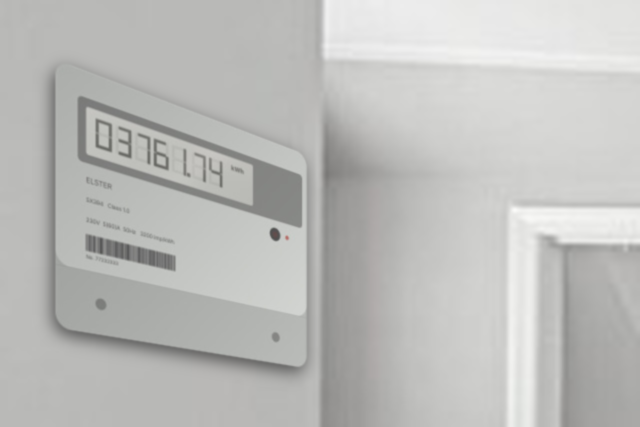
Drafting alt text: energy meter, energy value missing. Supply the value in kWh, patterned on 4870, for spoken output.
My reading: 3761.74
